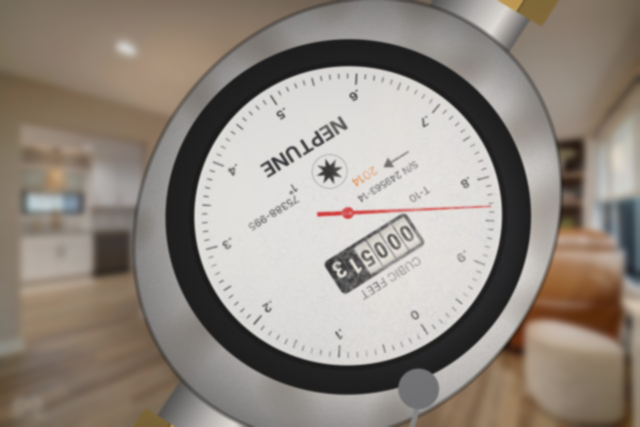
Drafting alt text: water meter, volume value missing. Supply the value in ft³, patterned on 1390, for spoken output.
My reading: 512.83
